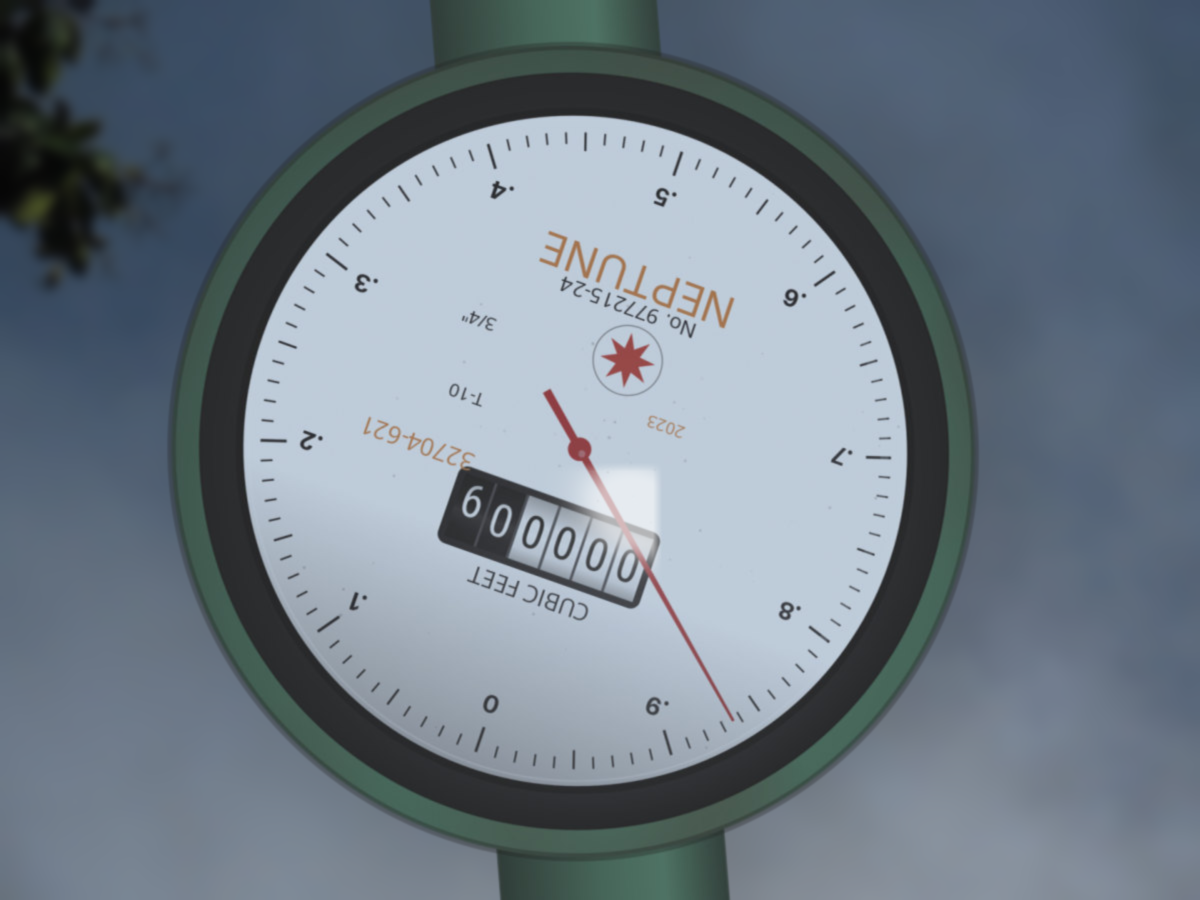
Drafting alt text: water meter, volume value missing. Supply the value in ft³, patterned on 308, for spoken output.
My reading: 8.86
